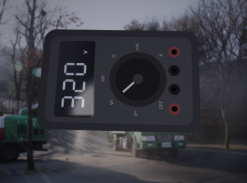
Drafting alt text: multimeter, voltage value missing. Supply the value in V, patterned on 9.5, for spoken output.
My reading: 320
